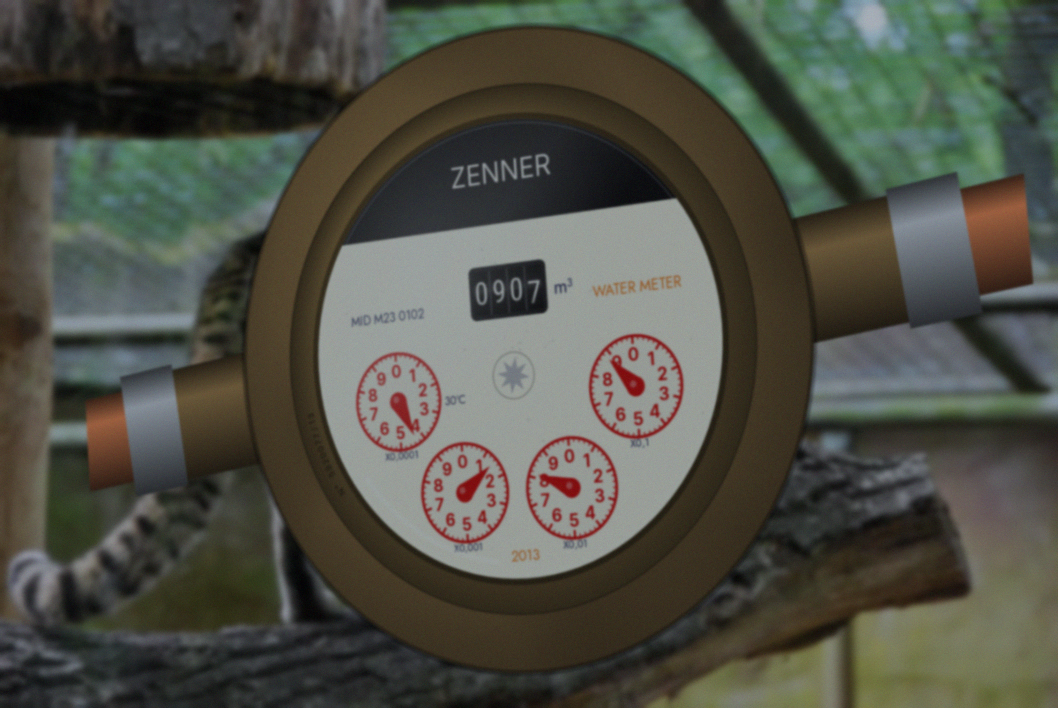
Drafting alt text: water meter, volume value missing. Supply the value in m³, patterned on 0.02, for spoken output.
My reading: 906.8814
